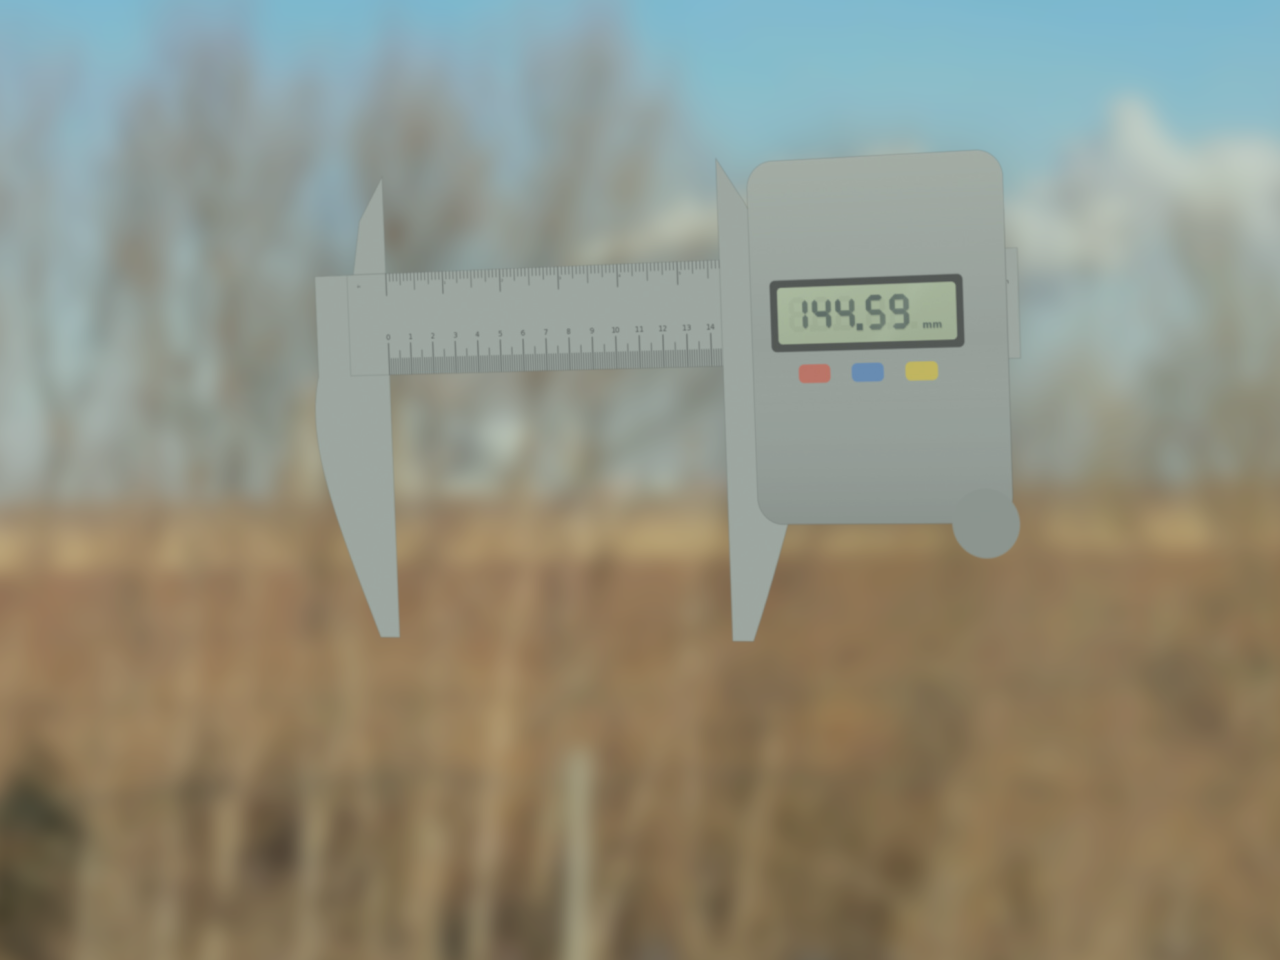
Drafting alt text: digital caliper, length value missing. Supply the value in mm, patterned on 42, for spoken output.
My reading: 144.59
